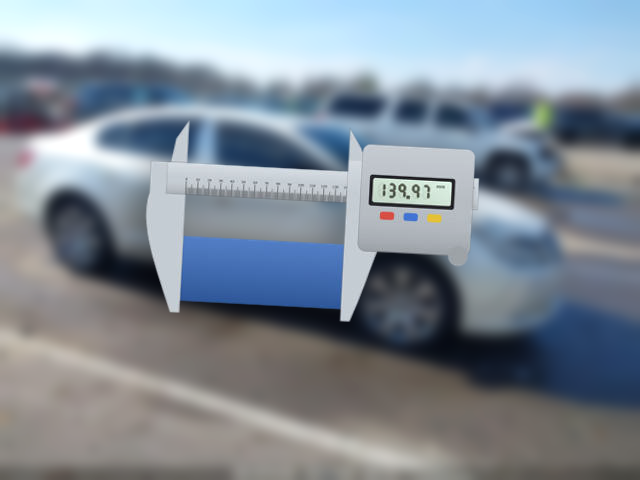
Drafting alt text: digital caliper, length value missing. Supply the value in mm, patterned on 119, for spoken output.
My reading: 139.97
